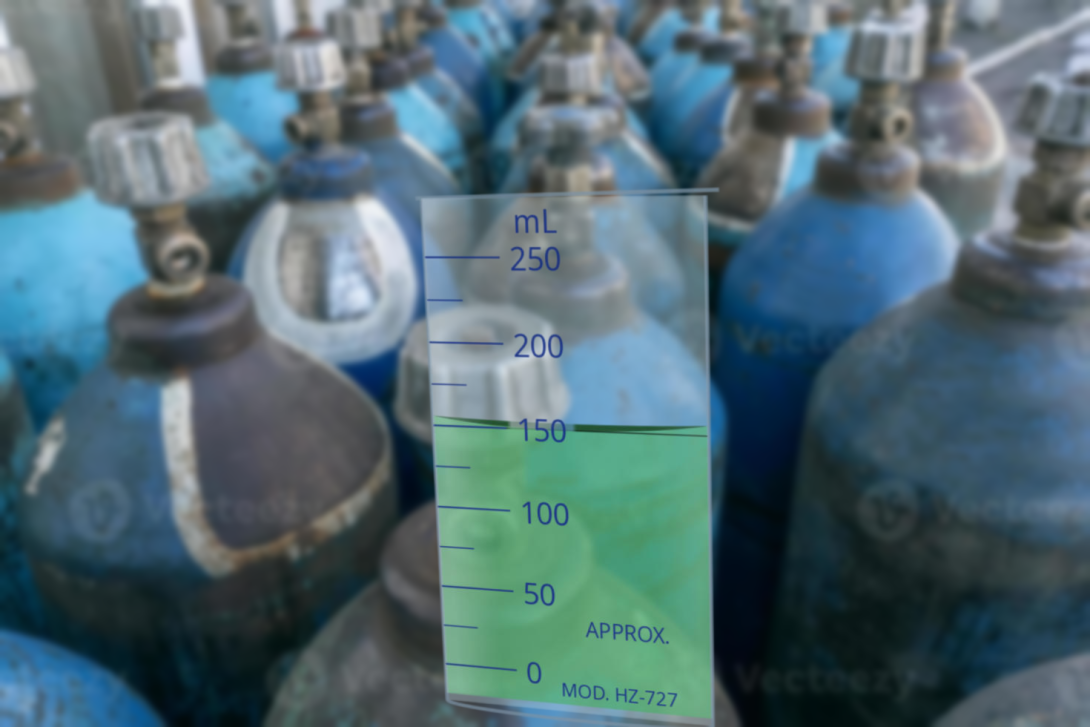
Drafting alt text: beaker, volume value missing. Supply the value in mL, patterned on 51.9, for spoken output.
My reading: 150
